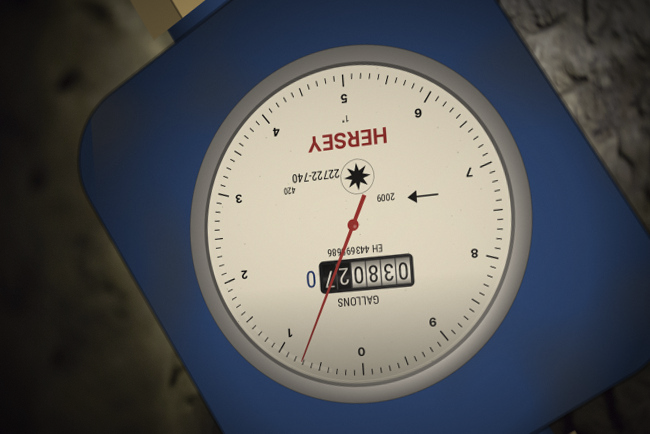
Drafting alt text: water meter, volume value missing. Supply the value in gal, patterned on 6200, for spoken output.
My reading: 380270.7
